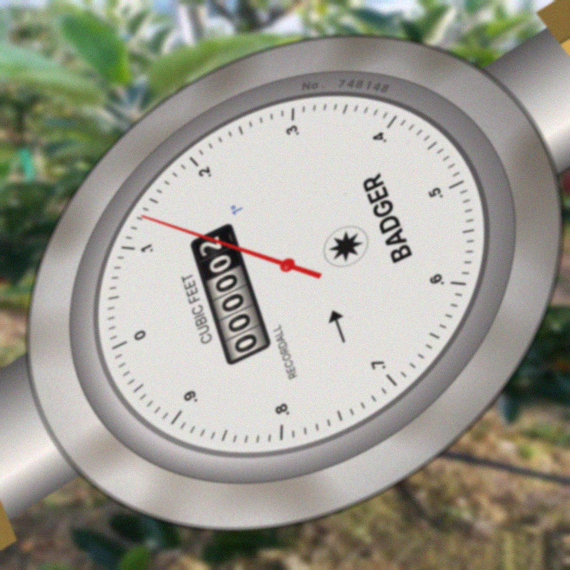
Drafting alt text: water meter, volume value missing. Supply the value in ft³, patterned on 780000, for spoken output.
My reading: 2.13
